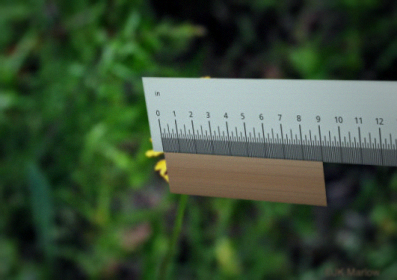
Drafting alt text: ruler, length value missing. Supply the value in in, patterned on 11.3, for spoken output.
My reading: 9
